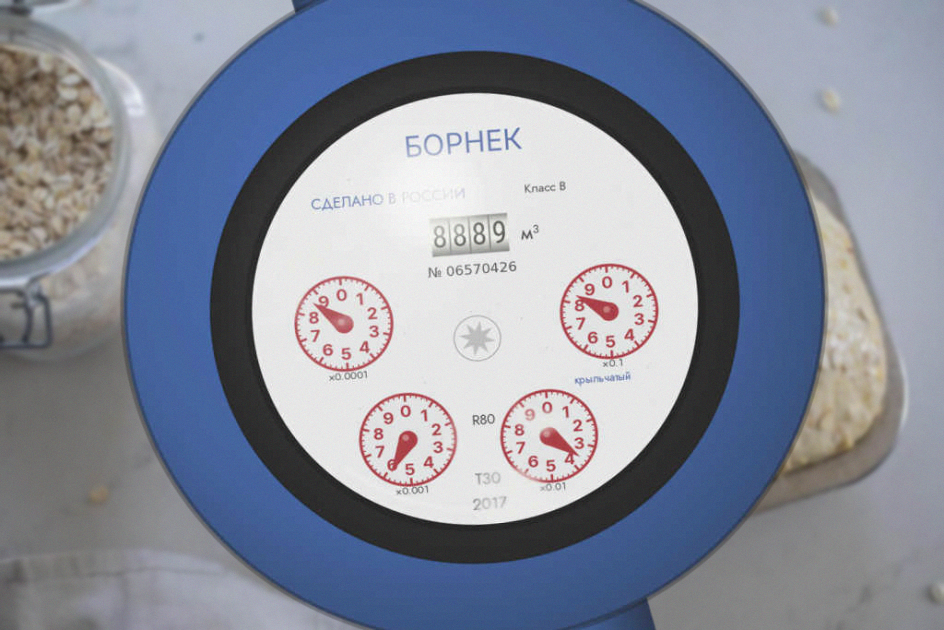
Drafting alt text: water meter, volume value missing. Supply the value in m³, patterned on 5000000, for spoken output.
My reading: 8889.8358
